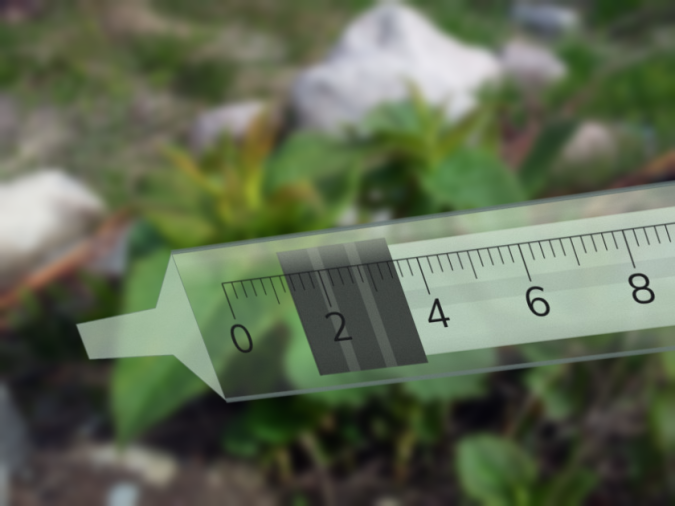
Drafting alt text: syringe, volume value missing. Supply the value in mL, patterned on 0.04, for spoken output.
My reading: 1.3
